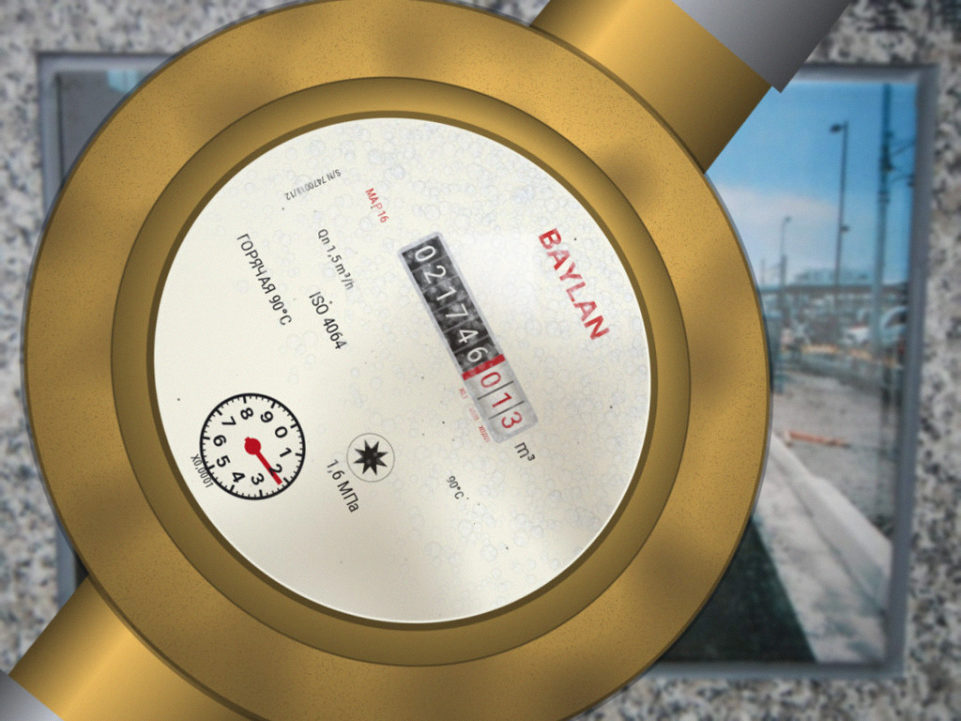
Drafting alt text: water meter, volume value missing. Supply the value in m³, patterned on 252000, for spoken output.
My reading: 21746.0132
